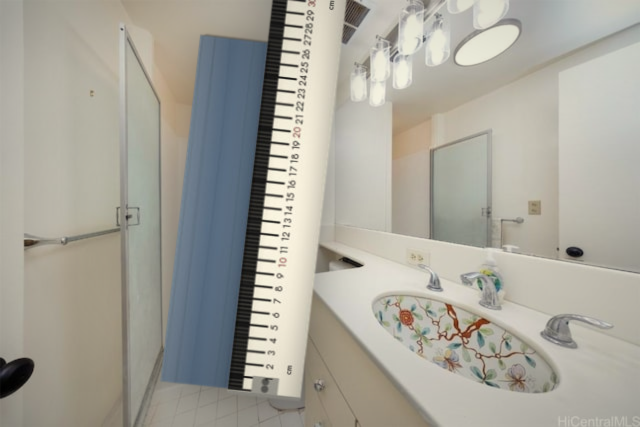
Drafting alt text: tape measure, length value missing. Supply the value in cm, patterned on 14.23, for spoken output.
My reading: 26.5
